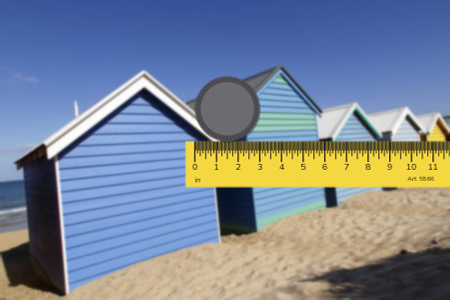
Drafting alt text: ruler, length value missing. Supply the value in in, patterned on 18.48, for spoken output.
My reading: 3
